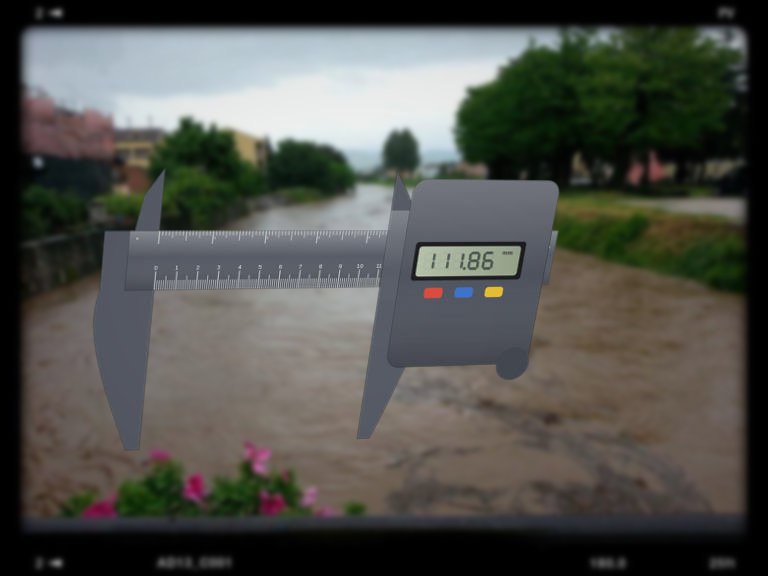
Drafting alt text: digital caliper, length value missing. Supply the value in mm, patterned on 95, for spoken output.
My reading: 111.86
